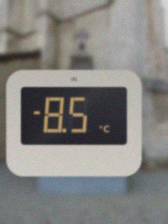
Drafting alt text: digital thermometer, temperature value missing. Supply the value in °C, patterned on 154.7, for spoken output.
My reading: -8.5
